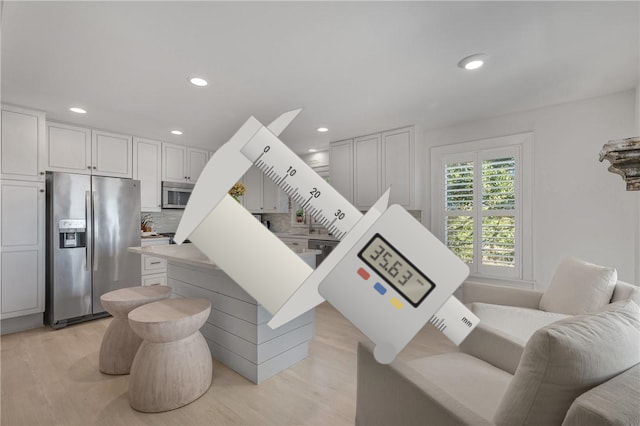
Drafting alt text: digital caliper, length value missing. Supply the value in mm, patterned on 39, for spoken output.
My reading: 35.63
